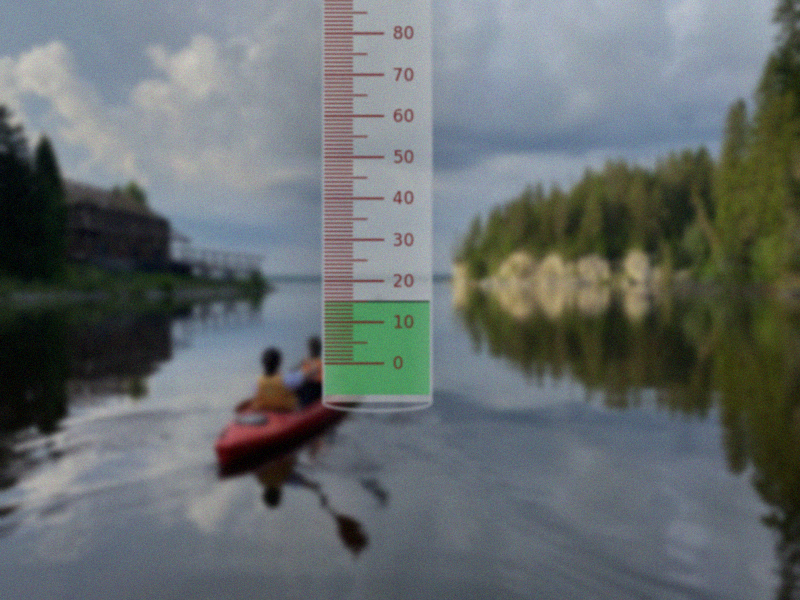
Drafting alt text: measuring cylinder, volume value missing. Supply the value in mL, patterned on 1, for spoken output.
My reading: 15
